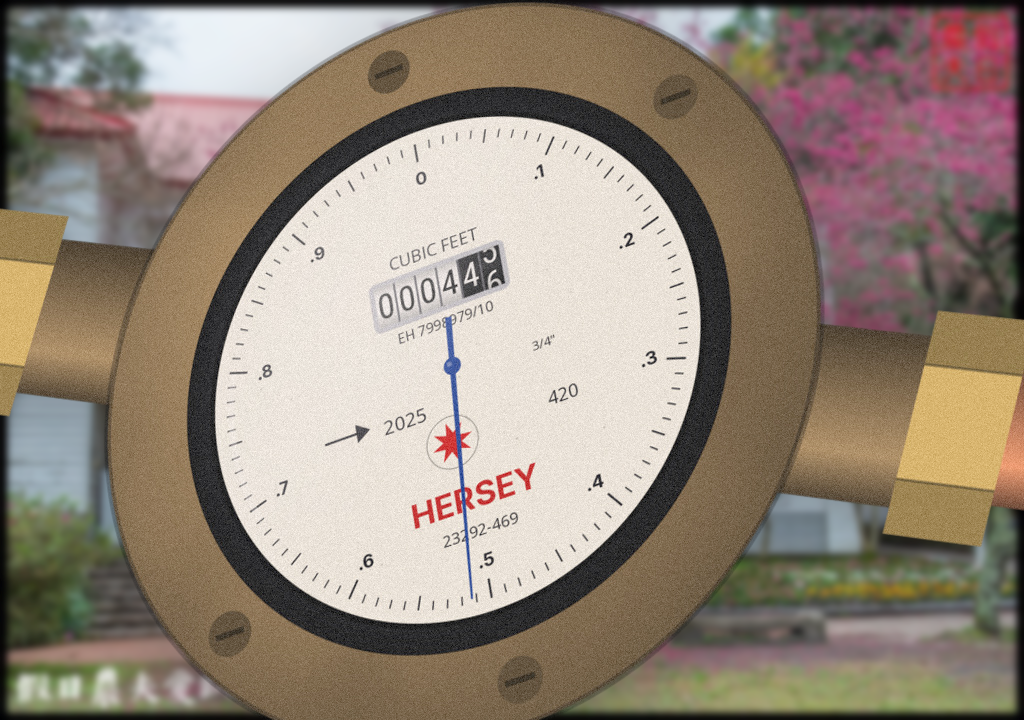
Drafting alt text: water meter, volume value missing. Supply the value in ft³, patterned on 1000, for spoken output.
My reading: 445.51
